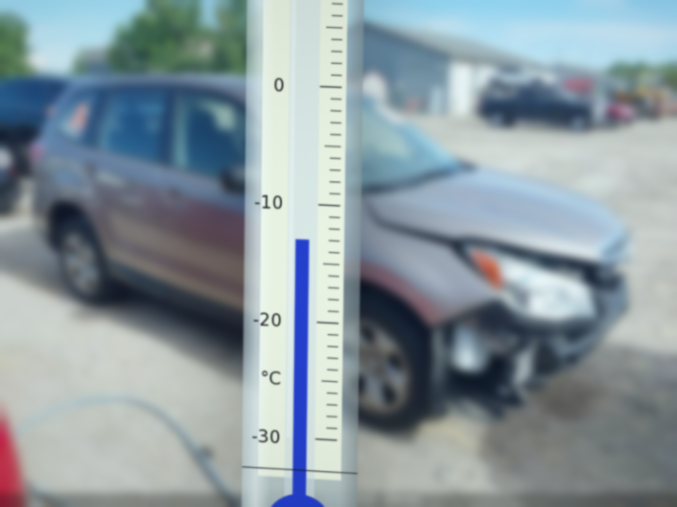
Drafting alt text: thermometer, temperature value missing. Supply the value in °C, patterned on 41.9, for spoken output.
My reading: -13
